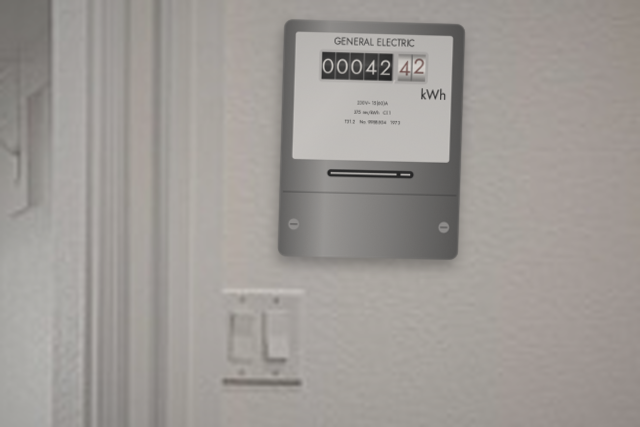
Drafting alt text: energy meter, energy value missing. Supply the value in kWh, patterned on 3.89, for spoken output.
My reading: 42.42
